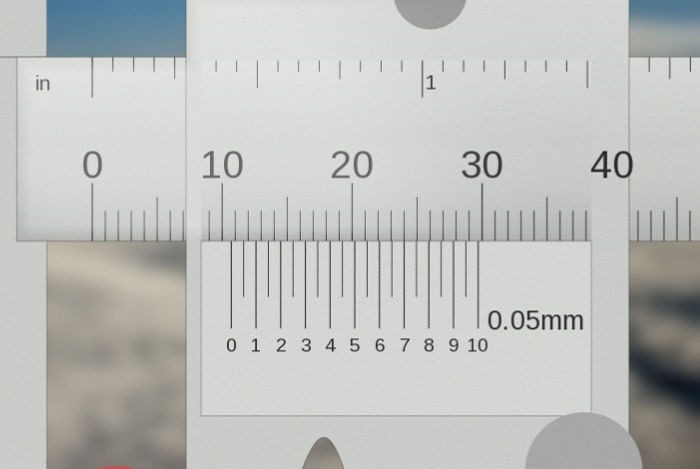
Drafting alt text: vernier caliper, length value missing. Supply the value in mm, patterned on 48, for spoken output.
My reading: 10.7
